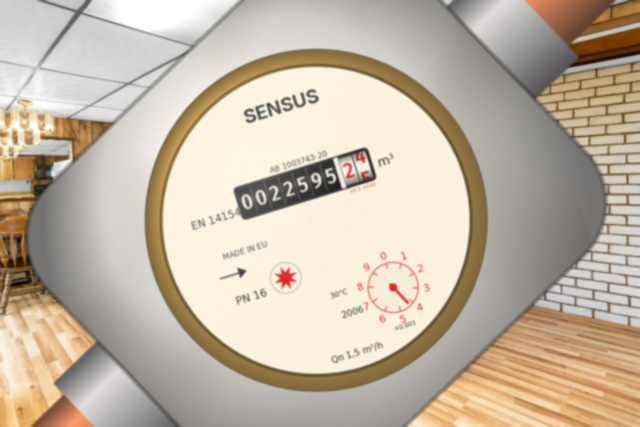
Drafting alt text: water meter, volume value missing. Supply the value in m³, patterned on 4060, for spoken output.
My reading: 22595.244
